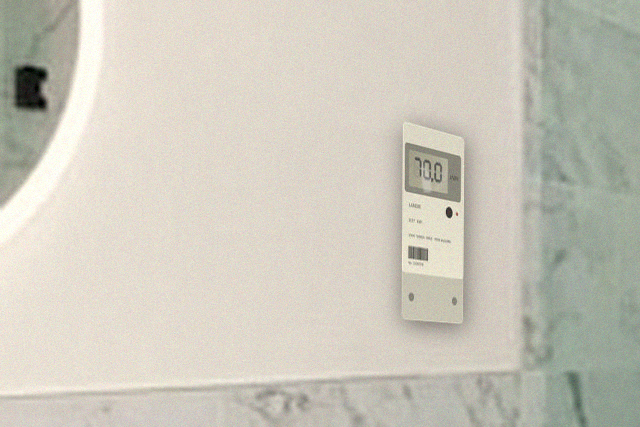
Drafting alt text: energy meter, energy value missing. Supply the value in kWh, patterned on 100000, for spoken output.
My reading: 70.0
